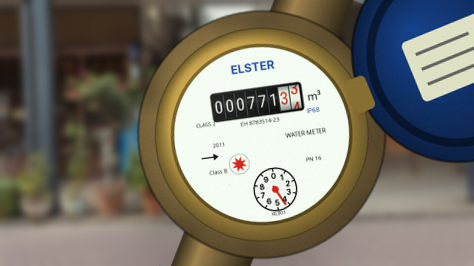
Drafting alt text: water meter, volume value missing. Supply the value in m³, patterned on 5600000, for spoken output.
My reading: 771.334
